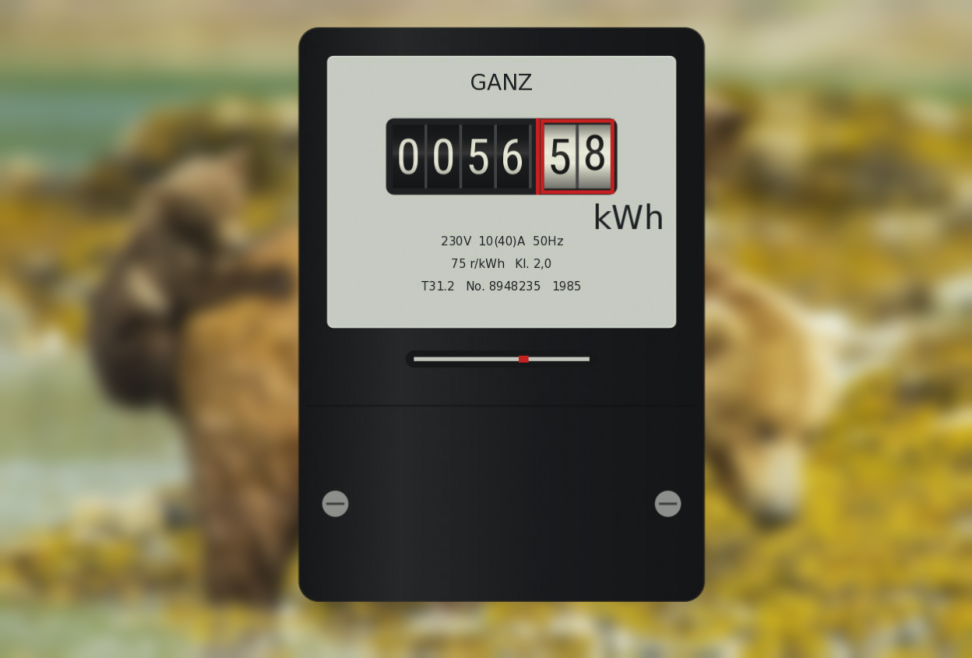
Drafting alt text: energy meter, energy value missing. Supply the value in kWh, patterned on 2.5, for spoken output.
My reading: 56.58
